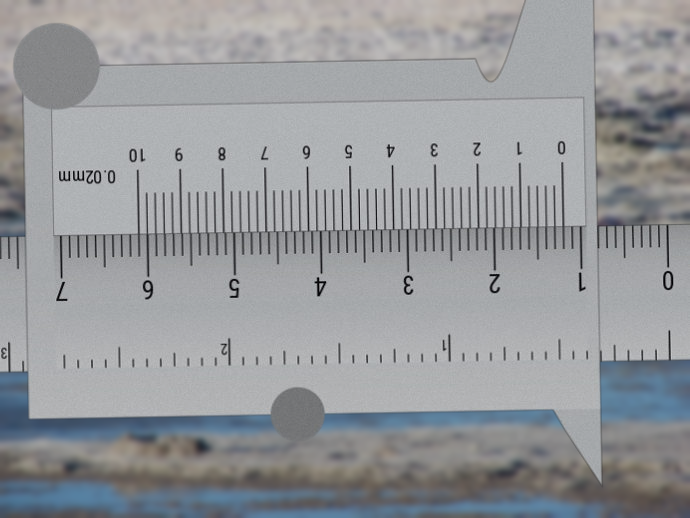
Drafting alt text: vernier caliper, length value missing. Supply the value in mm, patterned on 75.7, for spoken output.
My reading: 12.0
